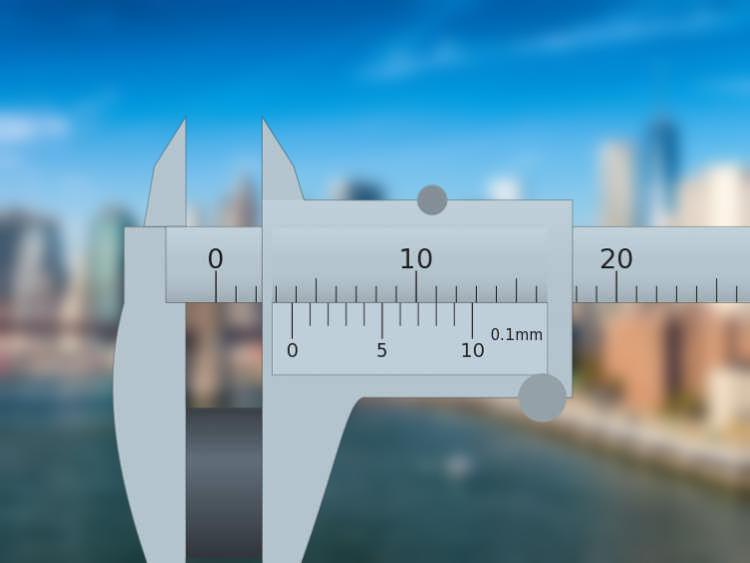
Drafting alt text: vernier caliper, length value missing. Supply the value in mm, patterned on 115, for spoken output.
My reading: 3.8
